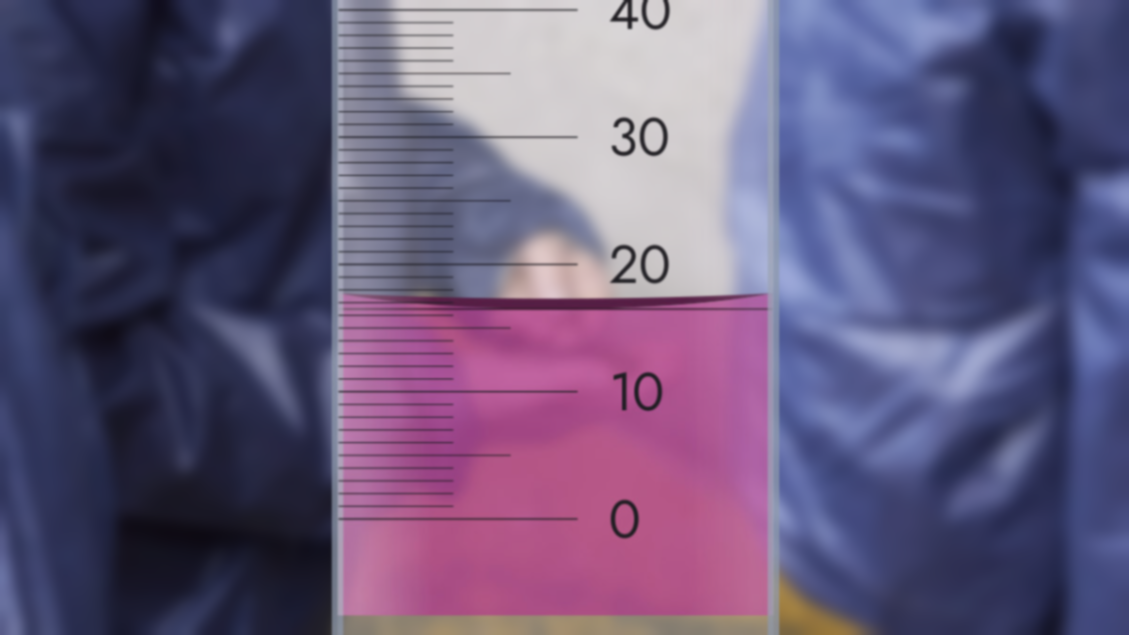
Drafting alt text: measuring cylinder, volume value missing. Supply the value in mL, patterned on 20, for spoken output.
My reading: 16.5
